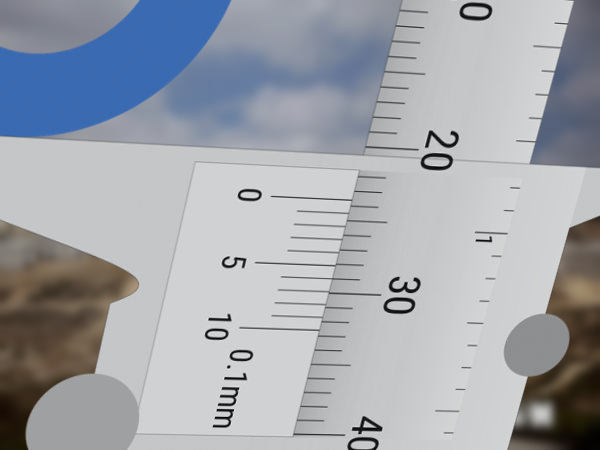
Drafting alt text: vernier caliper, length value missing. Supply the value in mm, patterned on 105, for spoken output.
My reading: 23.6
